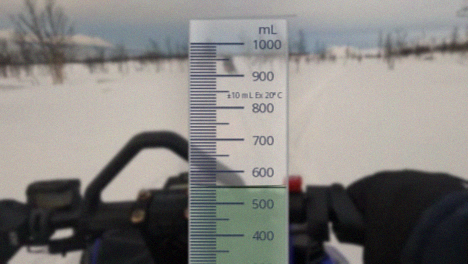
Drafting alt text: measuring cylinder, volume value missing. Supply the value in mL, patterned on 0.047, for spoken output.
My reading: 550
